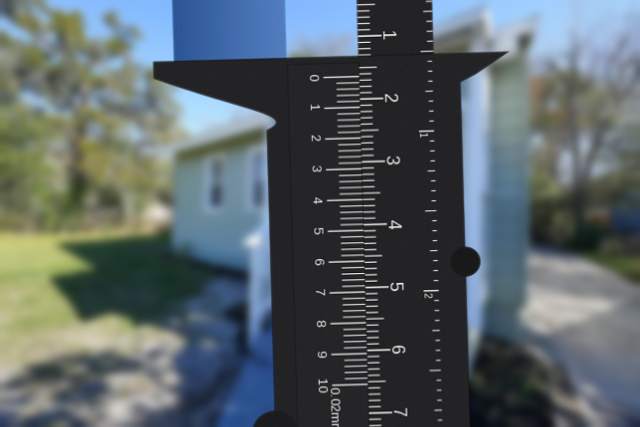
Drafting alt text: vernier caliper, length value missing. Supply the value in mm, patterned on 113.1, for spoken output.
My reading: 16.4
